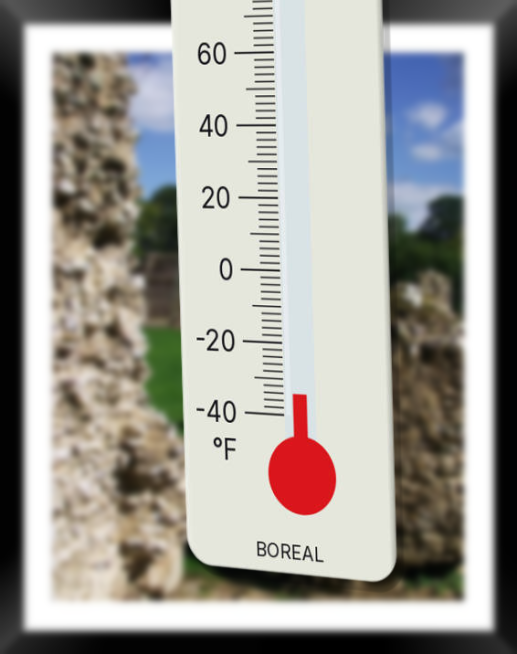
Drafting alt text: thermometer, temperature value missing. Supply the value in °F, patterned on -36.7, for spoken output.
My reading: -34
